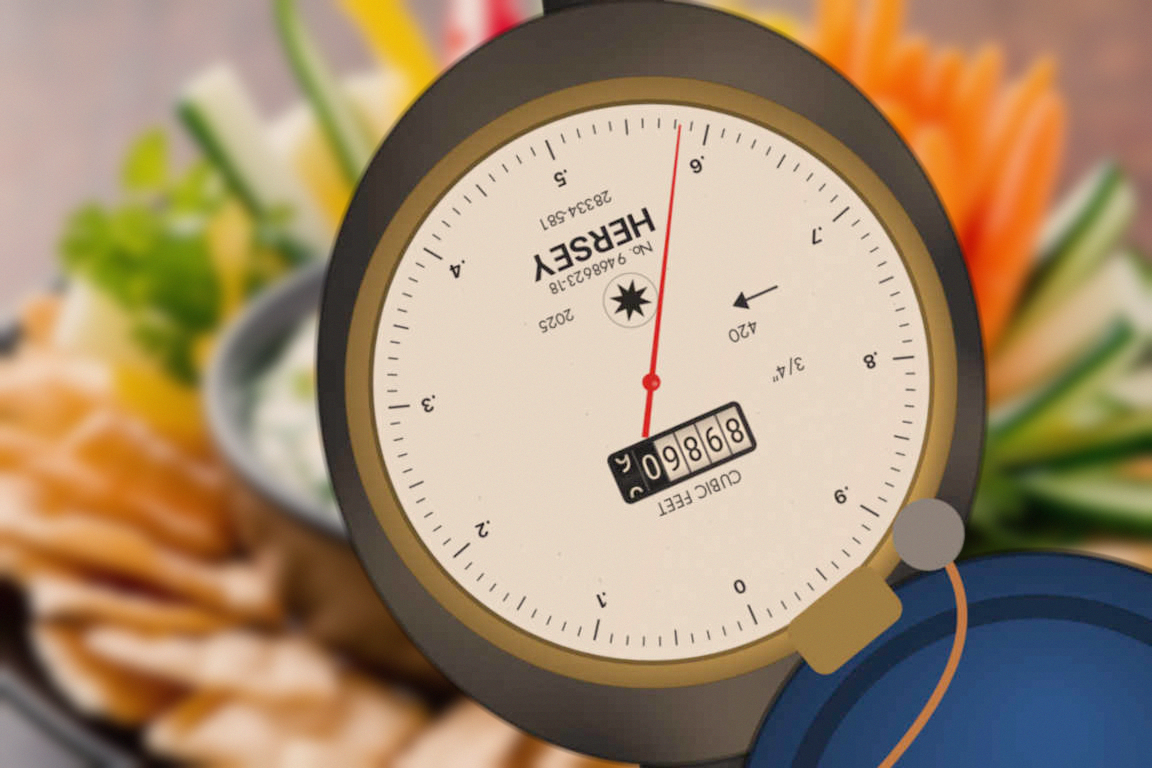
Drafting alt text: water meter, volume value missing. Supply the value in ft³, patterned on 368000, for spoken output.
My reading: 898605.58
